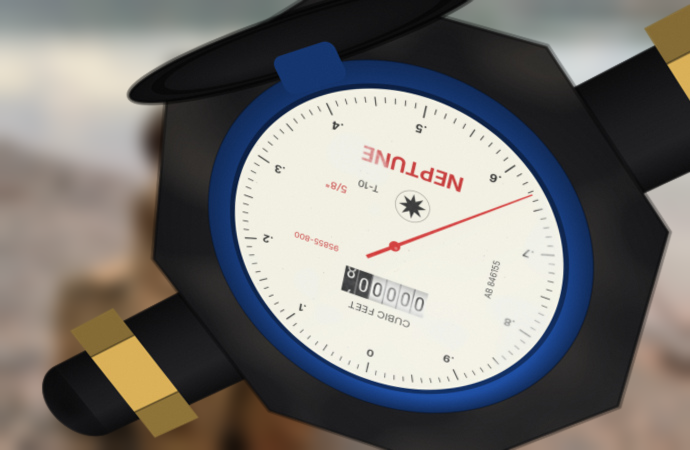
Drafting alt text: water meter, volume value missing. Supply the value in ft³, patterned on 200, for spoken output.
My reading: 7.63
